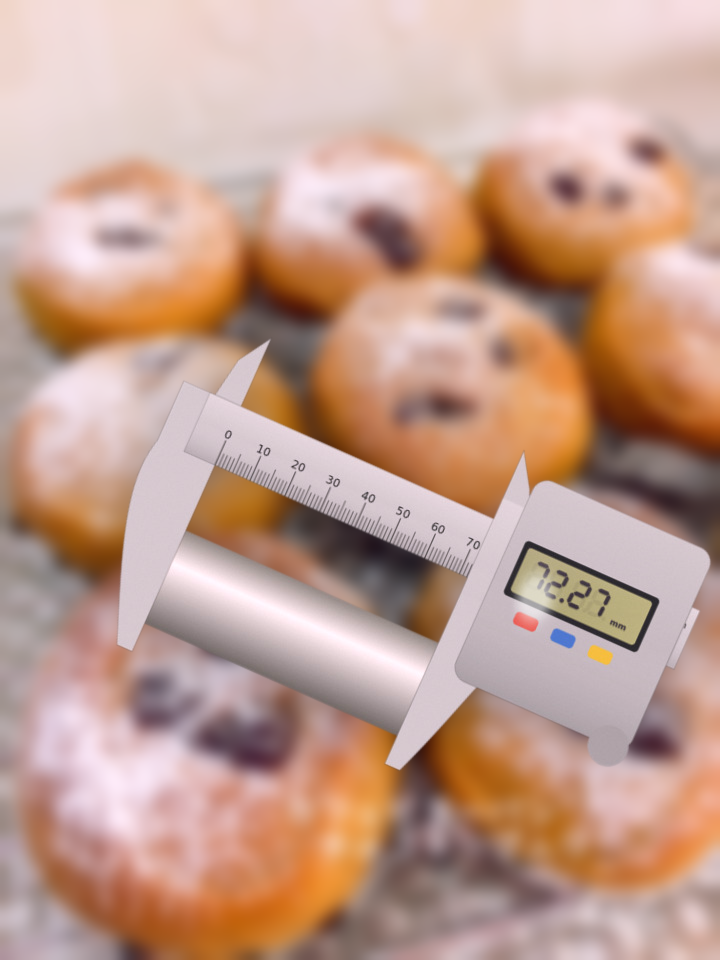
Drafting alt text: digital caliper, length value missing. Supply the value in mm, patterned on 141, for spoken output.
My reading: 72.27
